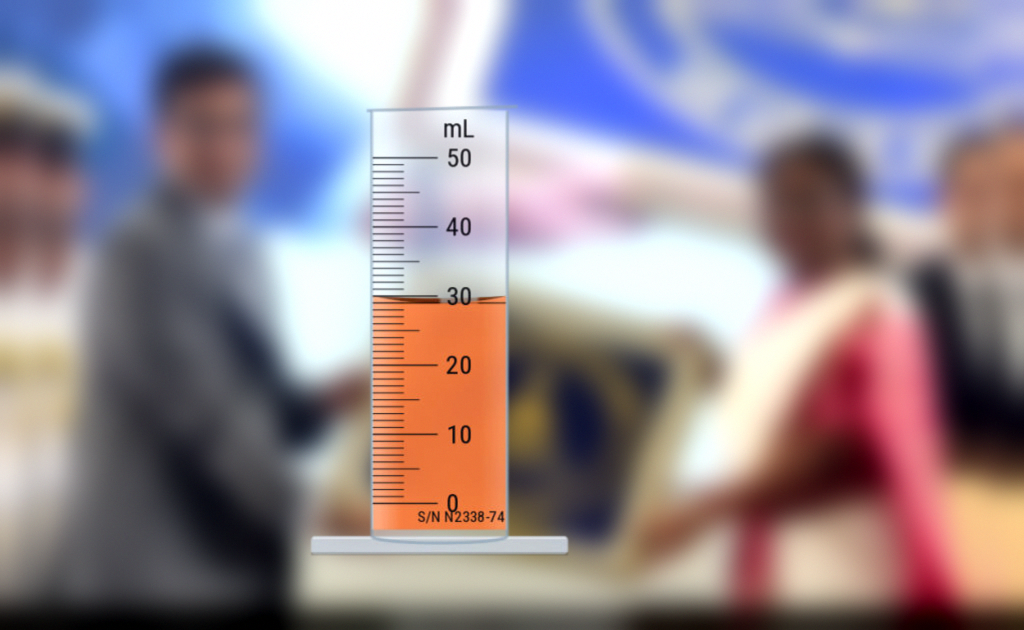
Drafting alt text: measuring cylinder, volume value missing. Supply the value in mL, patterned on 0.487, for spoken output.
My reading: 29
